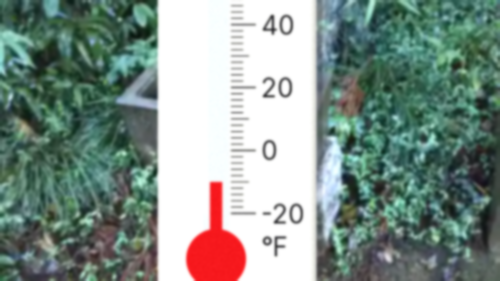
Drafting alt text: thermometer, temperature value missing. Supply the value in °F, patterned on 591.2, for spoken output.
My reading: -10
